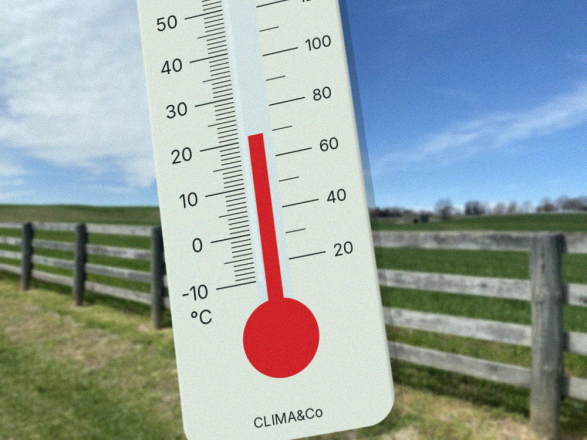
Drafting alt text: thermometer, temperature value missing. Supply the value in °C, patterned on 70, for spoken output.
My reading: 21
